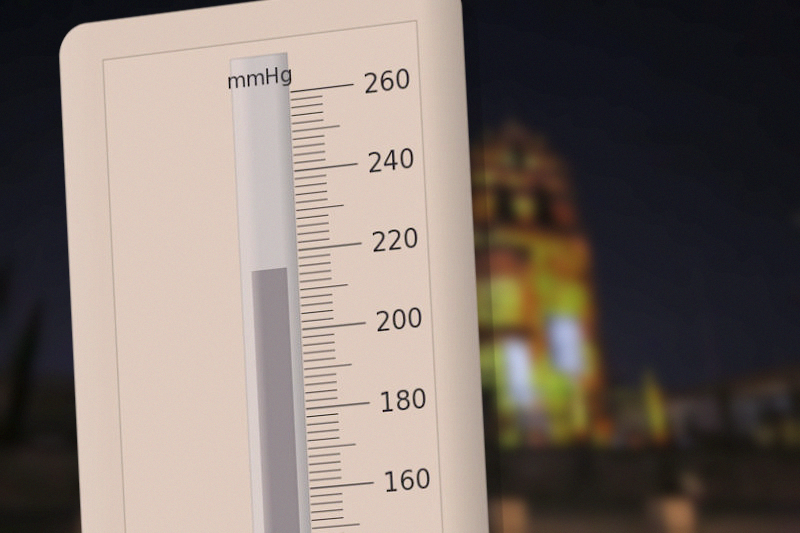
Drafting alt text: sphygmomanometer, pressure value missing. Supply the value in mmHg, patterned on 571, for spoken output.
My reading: 216
